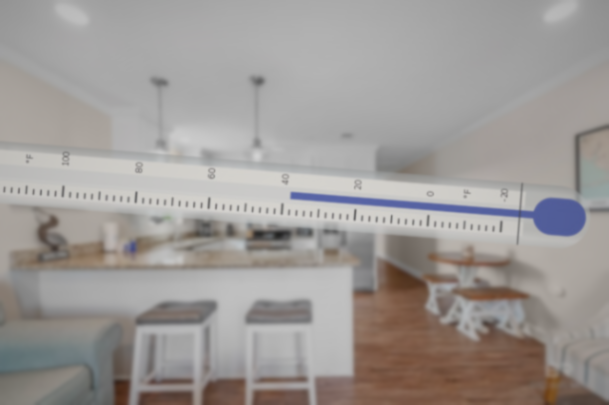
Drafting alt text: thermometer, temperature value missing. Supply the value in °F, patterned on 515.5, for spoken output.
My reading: 38
